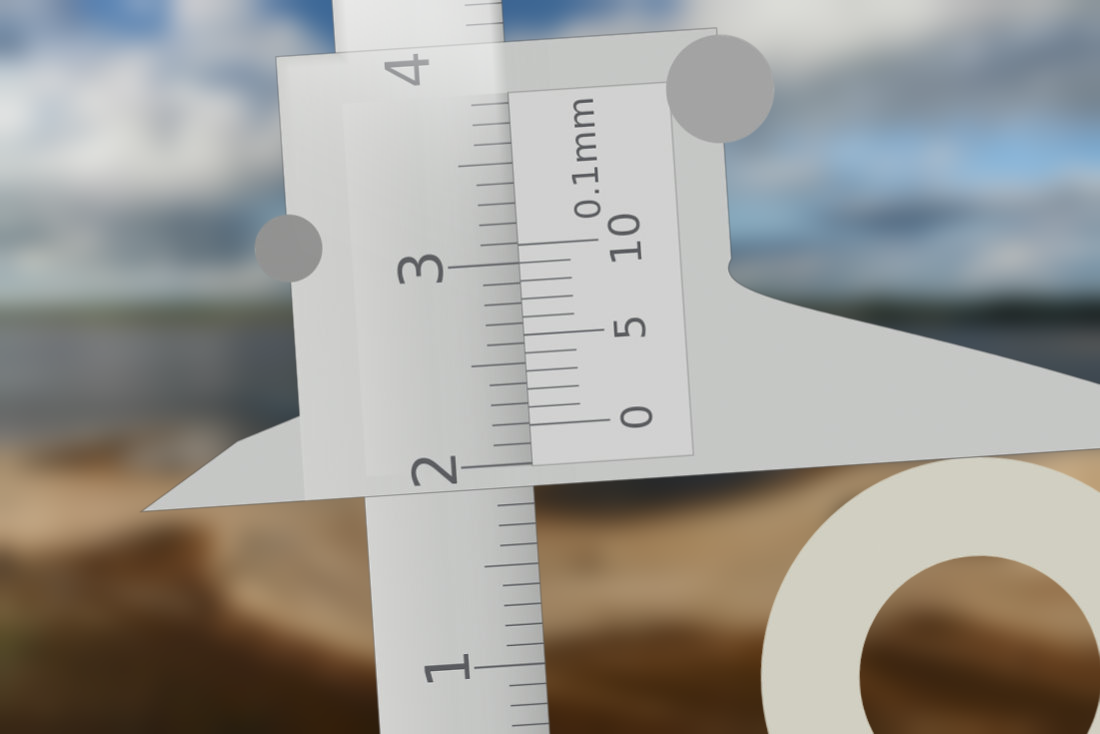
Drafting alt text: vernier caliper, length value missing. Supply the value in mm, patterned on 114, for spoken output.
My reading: 21.9
